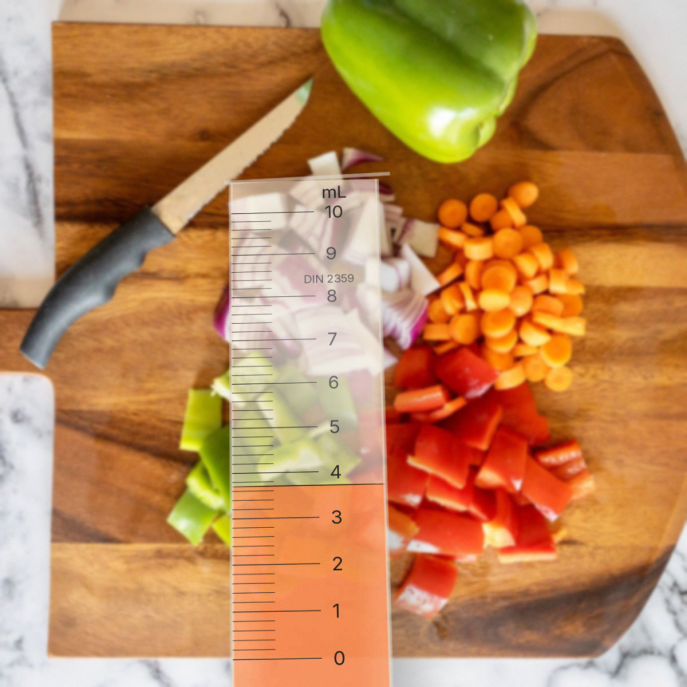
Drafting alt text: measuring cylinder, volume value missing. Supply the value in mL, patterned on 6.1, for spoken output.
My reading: 3.7
